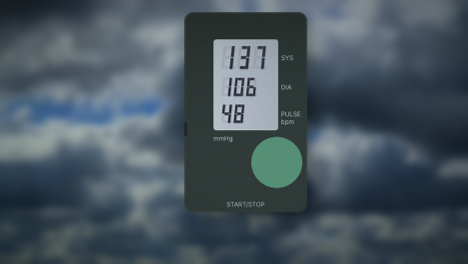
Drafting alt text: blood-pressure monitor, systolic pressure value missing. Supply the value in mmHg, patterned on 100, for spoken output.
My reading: 137
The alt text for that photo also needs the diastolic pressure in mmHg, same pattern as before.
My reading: 106
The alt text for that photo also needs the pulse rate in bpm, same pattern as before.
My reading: 48
